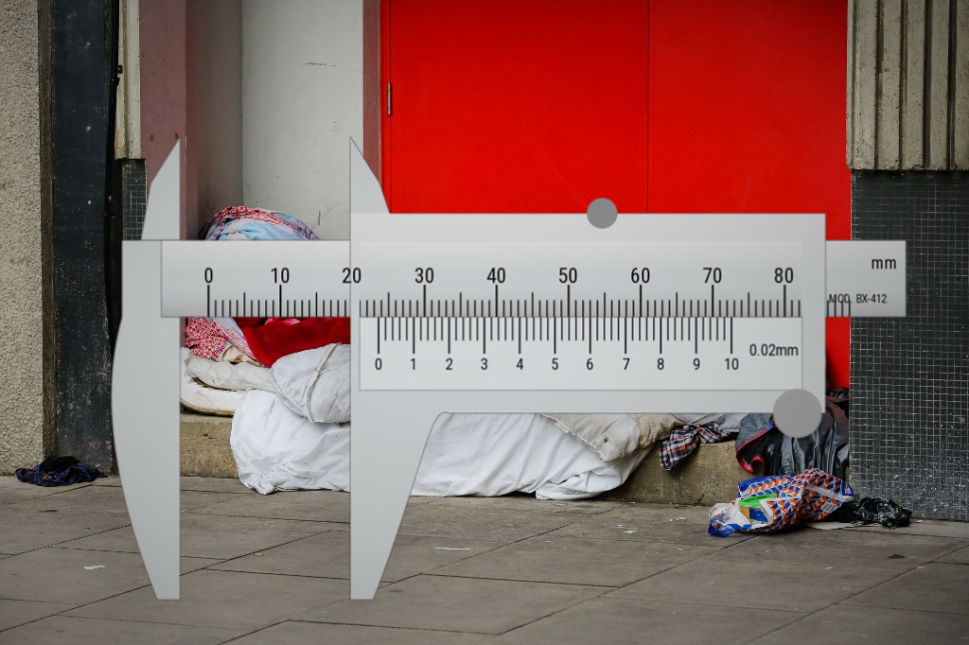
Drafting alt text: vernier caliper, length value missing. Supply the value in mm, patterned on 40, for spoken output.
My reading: 23.6
